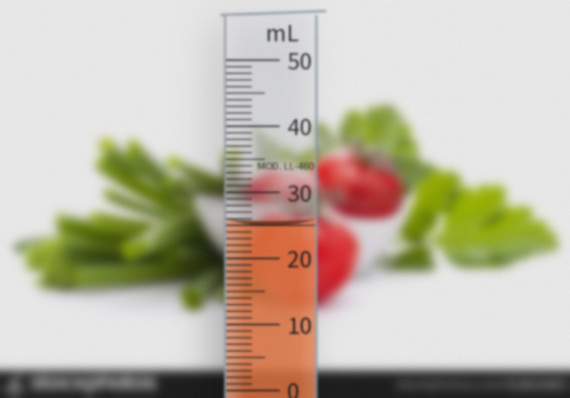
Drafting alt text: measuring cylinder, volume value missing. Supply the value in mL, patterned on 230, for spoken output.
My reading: 25
